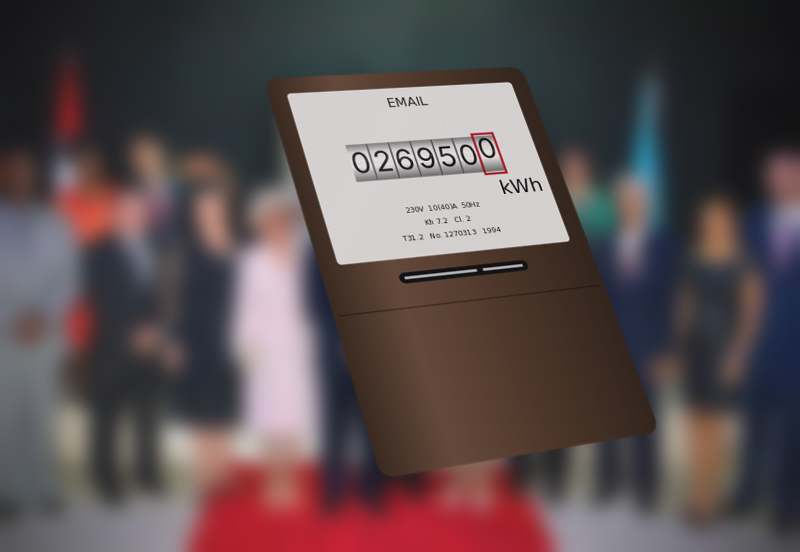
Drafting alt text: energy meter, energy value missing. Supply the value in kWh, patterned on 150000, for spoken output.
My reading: 26950.0
